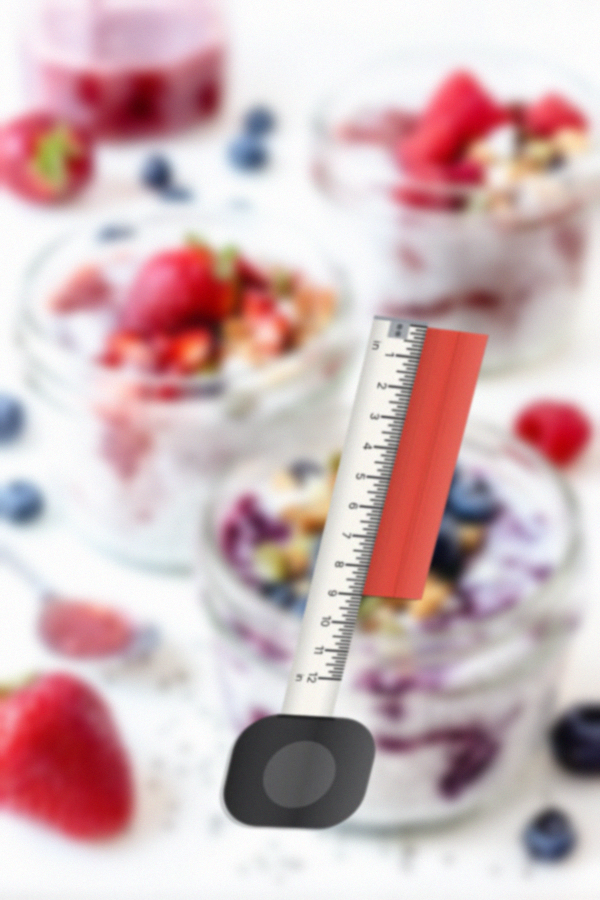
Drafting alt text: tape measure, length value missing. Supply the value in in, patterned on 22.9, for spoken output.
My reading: 9
